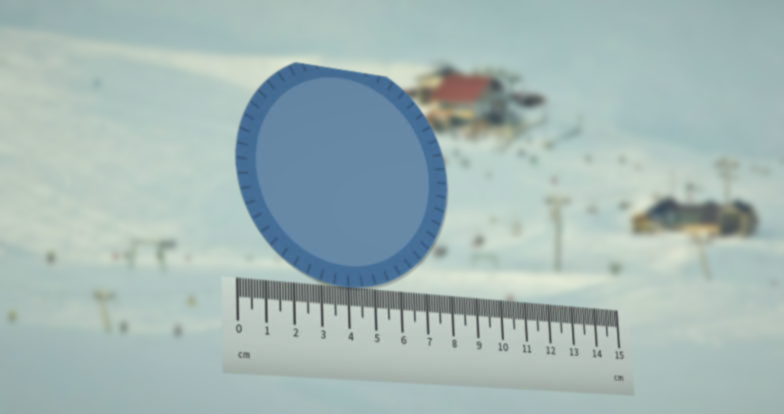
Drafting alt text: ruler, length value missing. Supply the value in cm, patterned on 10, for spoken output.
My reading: 8
